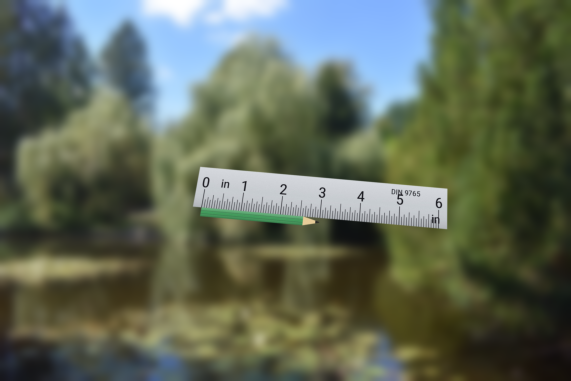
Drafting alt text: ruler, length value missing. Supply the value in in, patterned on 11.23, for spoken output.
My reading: 3
